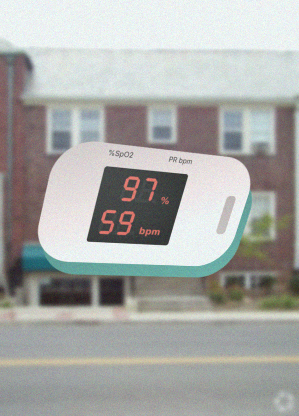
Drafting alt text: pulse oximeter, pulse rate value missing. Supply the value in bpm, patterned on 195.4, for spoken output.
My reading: 59
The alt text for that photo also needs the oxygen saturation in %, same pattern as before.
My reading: 97
